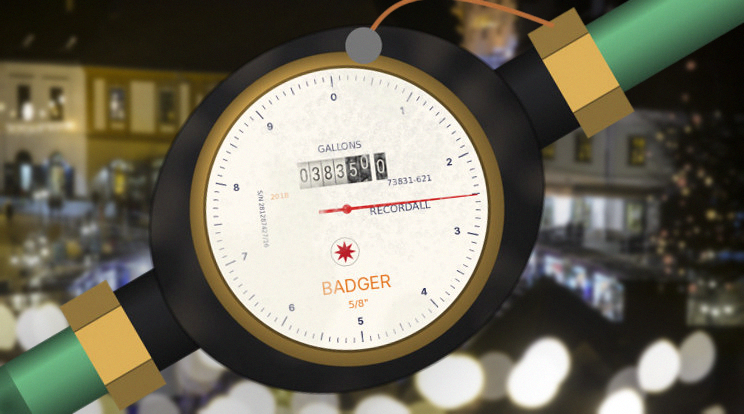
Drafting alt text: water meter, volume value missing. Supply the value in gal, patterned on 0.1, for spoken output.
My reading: 383502.5
